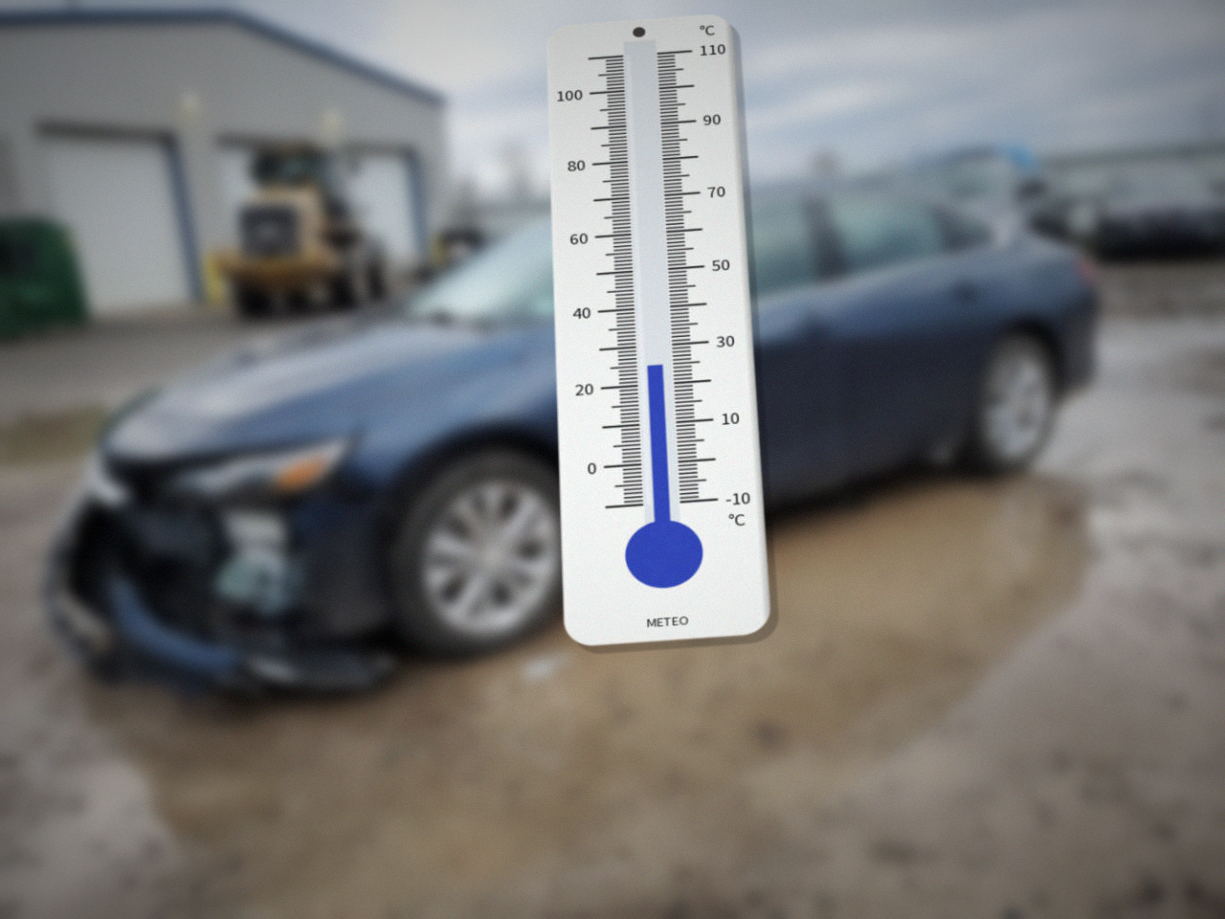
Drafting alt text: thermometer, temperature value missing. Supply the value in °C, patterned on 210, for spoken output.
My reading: 25
